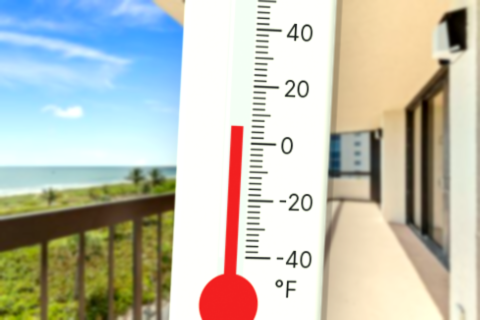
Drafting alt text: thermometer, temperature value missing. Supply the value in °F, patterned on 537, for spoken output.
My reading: 6
